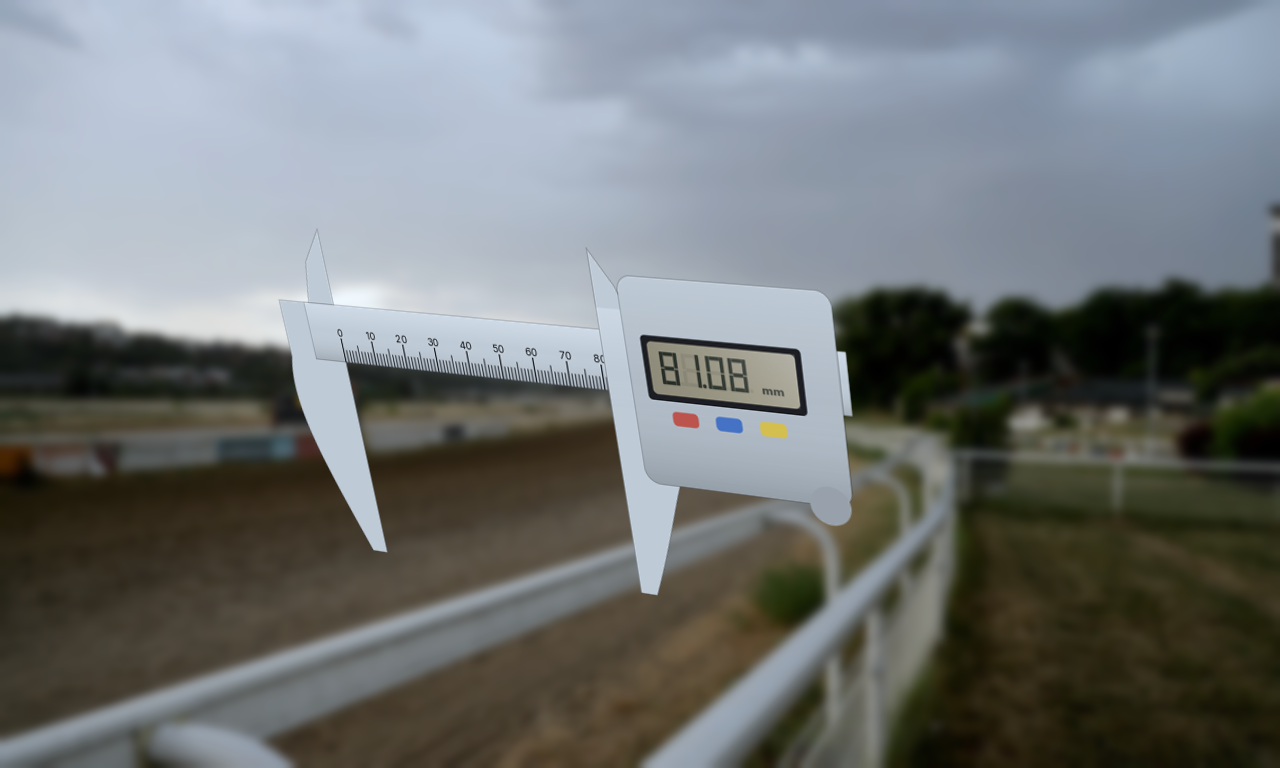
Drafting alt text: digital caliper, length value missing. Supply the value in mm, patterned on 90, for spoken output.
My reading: 81.08
